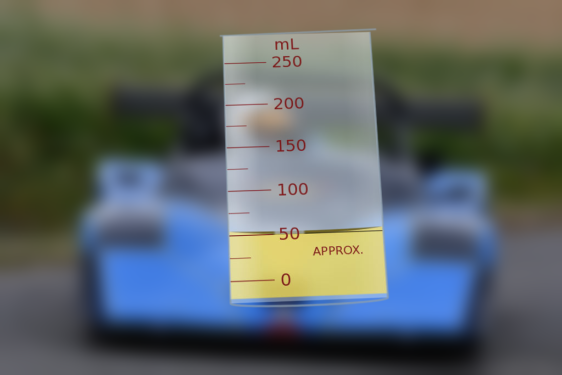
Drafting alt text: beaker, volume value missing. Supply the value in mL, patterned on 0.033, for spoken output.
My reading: 50
